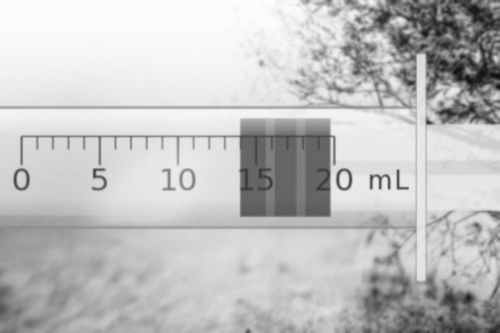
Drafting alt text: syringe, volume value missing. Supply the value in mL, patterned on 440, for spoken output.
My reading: 14
